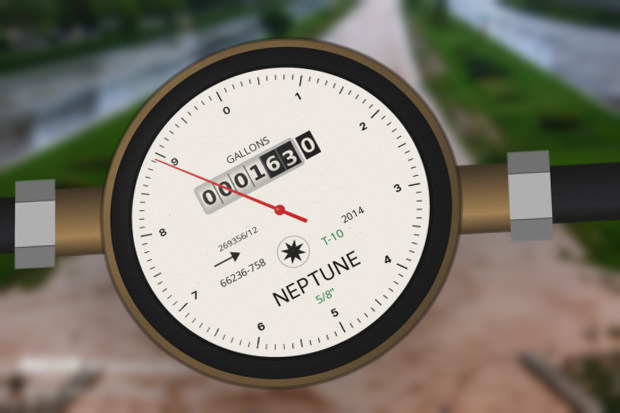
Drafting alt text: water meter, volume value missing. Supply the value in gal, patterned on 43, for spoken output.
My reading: 1628.9
